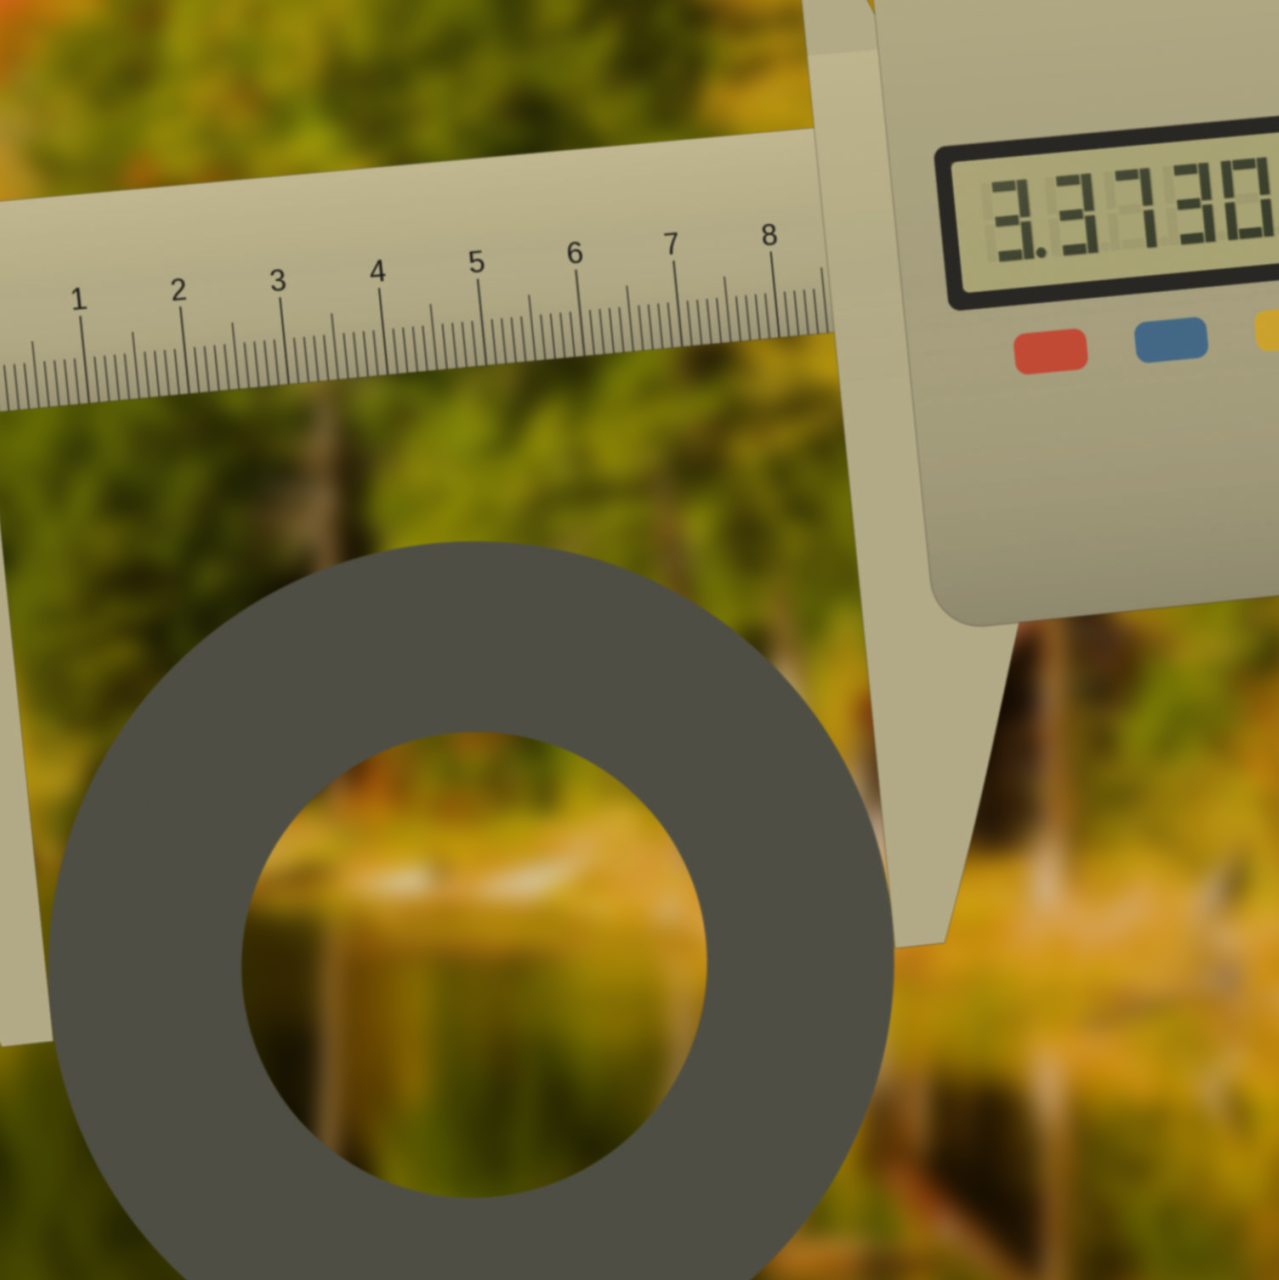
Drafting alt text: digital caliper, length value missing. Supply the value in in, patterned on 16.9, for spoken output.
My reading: 3.3730
